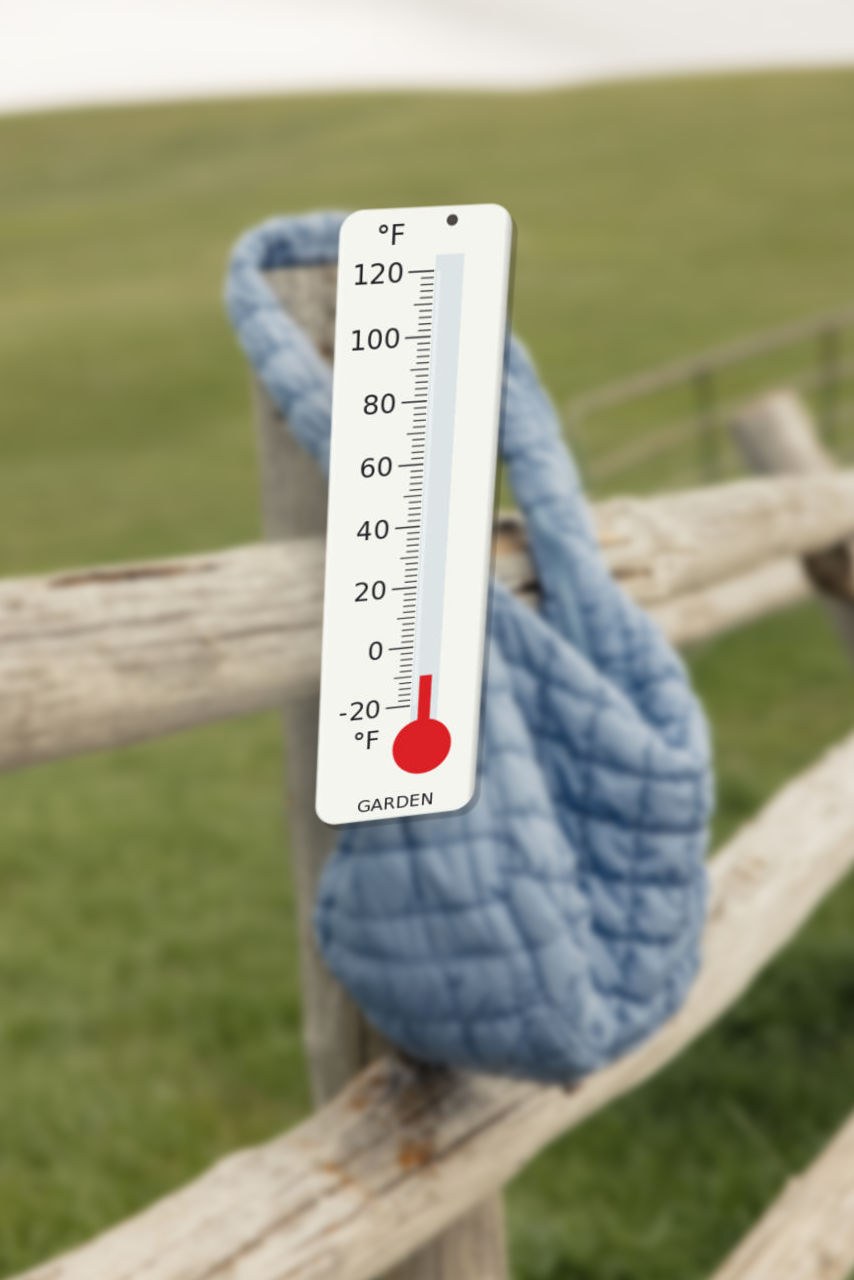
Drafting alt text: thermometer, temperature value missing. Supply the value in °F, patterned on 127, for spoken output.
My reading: -10
